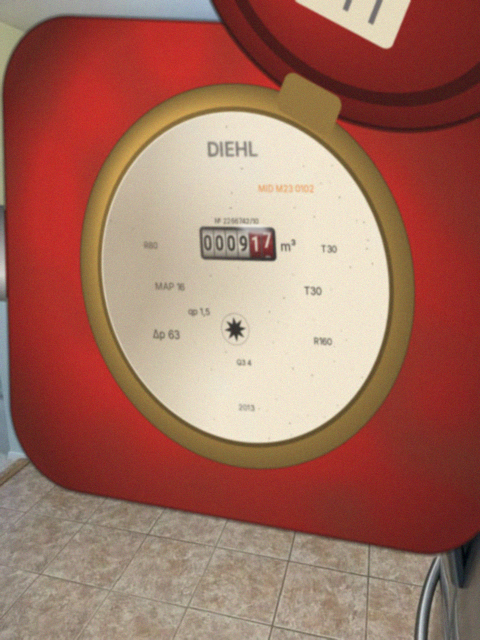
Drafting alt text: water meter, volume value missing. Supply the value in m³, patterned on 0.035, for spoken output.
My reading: 9.17
